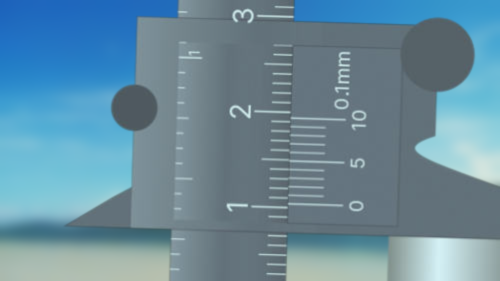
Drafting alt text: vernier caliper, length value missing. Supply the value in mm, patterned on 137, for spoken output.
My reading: 10.4
